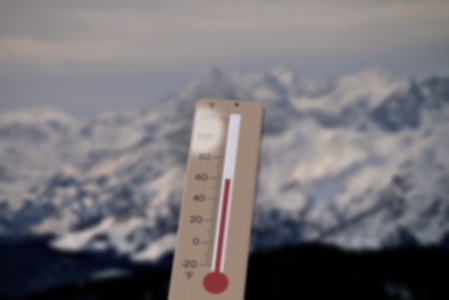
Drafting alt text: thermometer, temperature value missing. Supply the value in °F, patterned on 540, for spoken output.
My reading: 60
